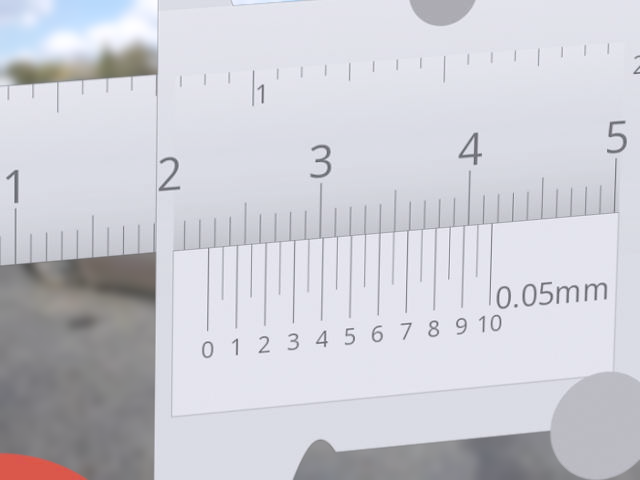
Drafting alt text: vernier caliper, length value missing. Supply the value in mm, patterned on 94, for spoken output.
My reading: 22.6
